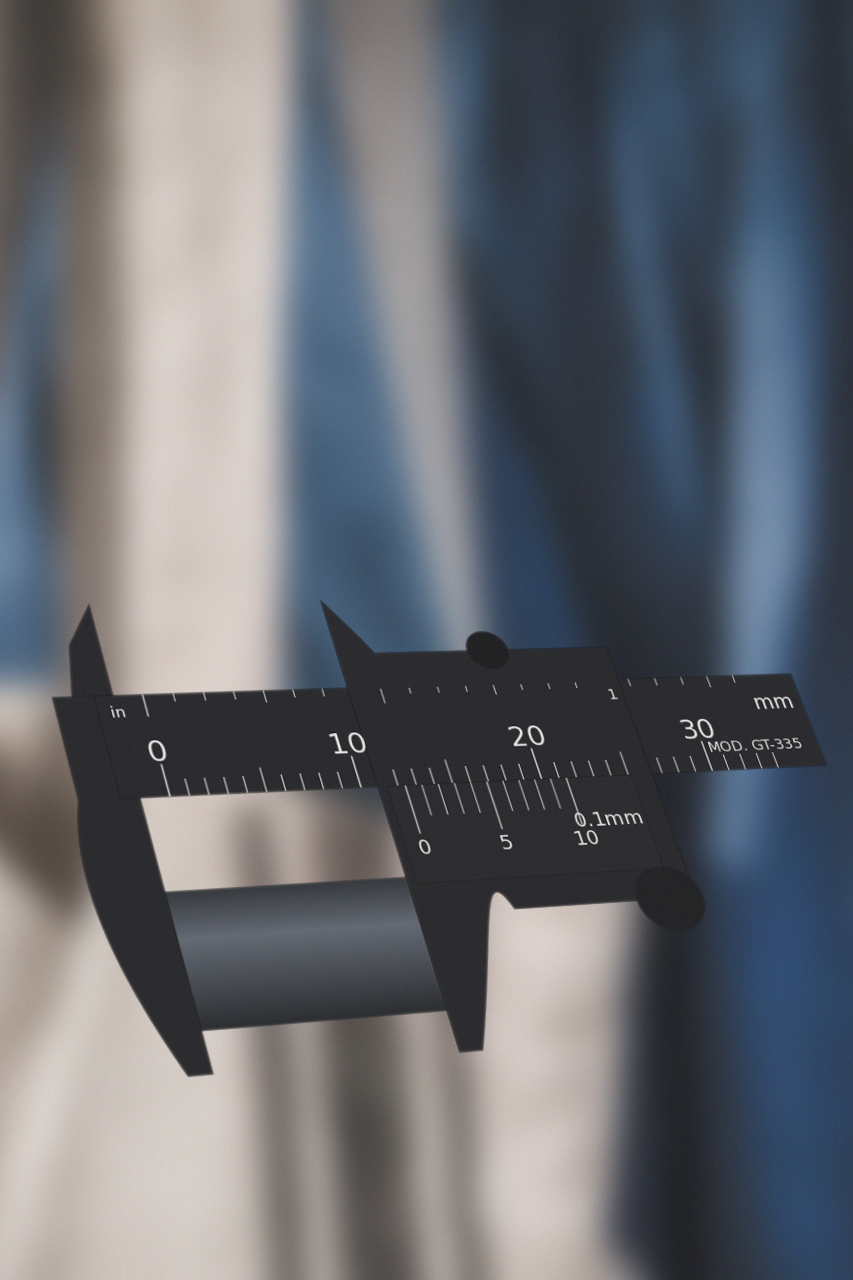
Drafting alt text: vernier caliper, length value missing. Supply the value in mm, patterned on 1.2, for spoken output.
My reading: 12.4
